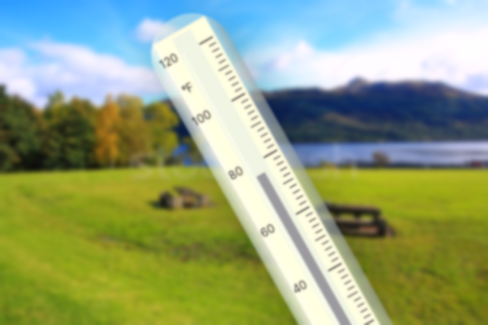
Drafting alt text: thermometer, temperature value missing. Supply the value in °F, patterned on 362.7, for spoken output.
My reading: 76
